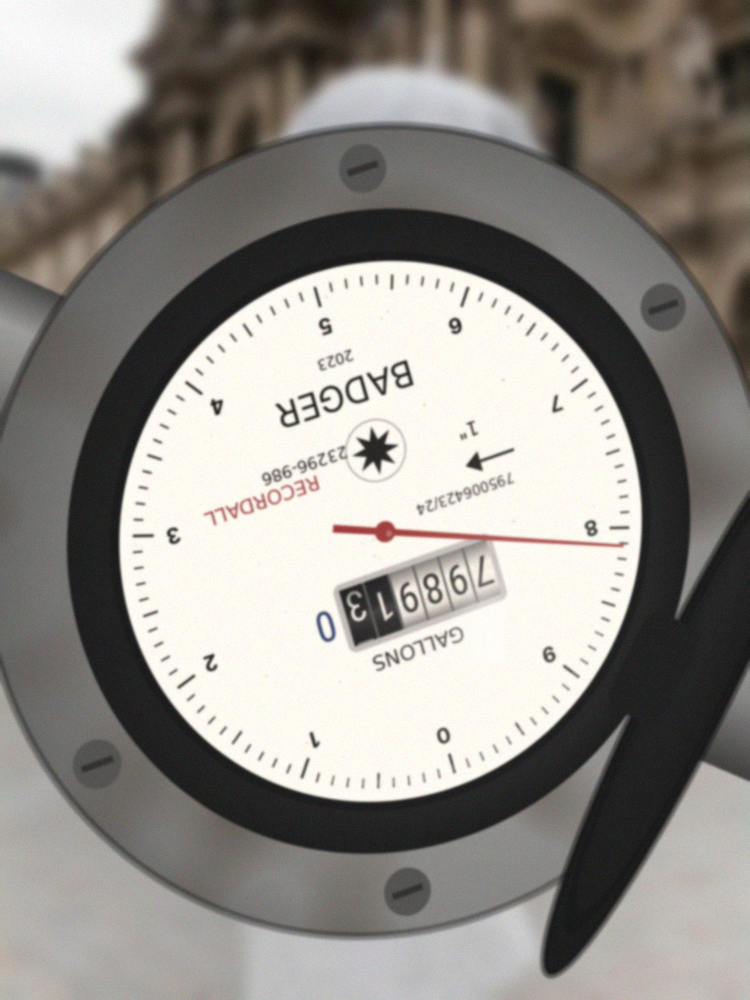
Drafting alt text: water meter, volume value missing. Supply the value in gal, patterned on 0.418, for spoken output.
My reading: 7989128.1
